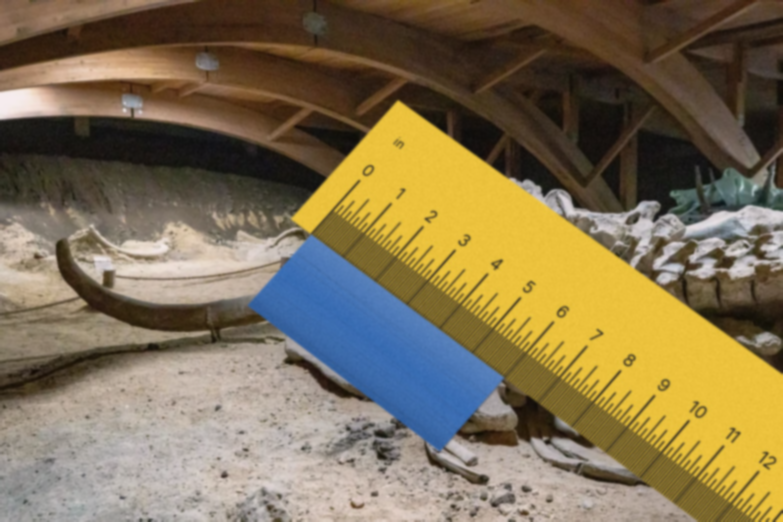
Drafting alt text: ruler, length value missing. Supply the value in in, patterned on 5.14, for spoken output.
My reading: 6
